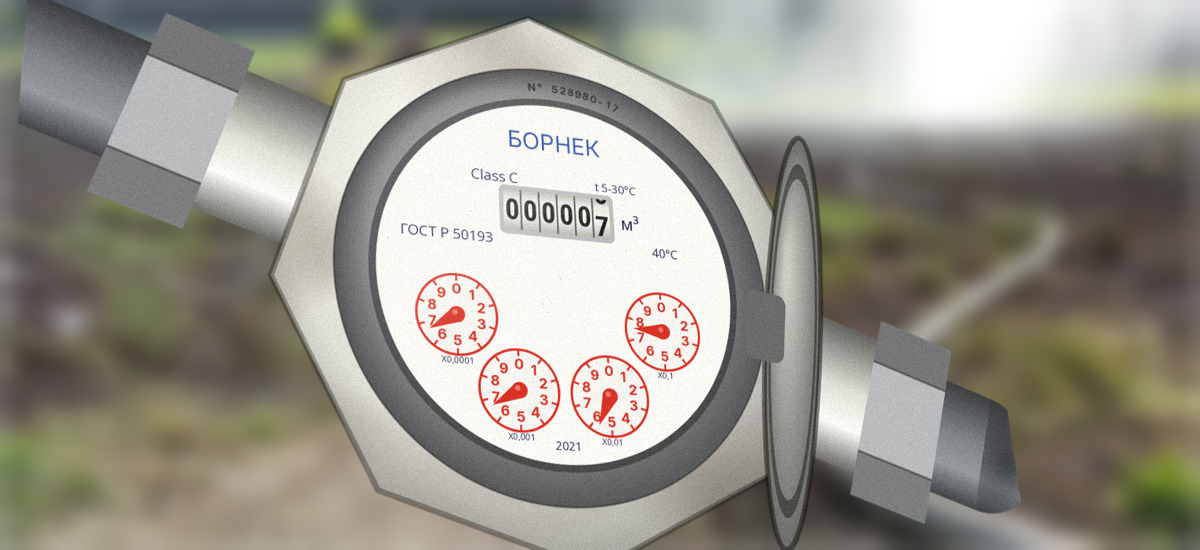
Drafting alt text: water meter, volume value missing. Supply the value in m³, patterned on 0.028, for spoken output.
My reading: 6.7566
